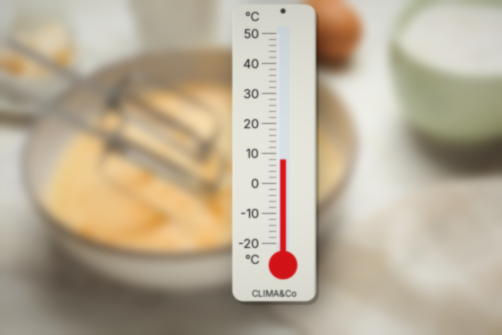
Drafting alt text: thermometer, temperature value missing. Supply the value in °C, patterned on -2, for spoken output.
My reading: 8
